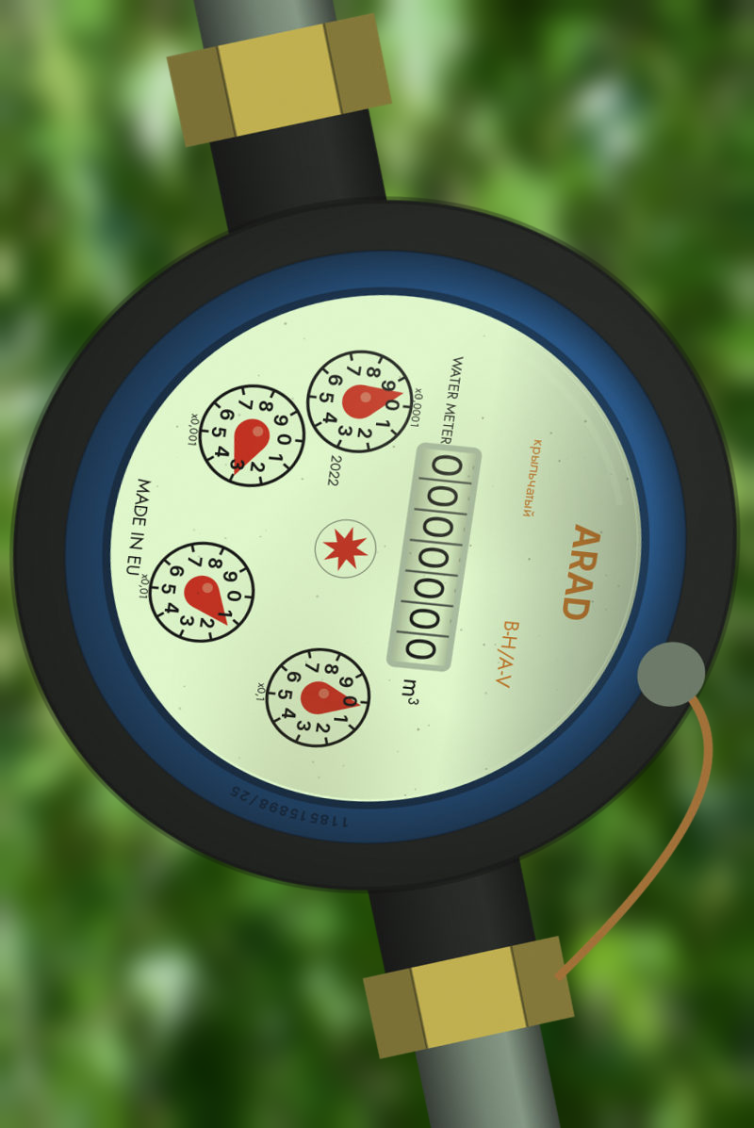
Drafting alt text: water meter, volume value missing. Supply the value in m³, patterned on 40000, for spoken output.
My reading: 0.0129
